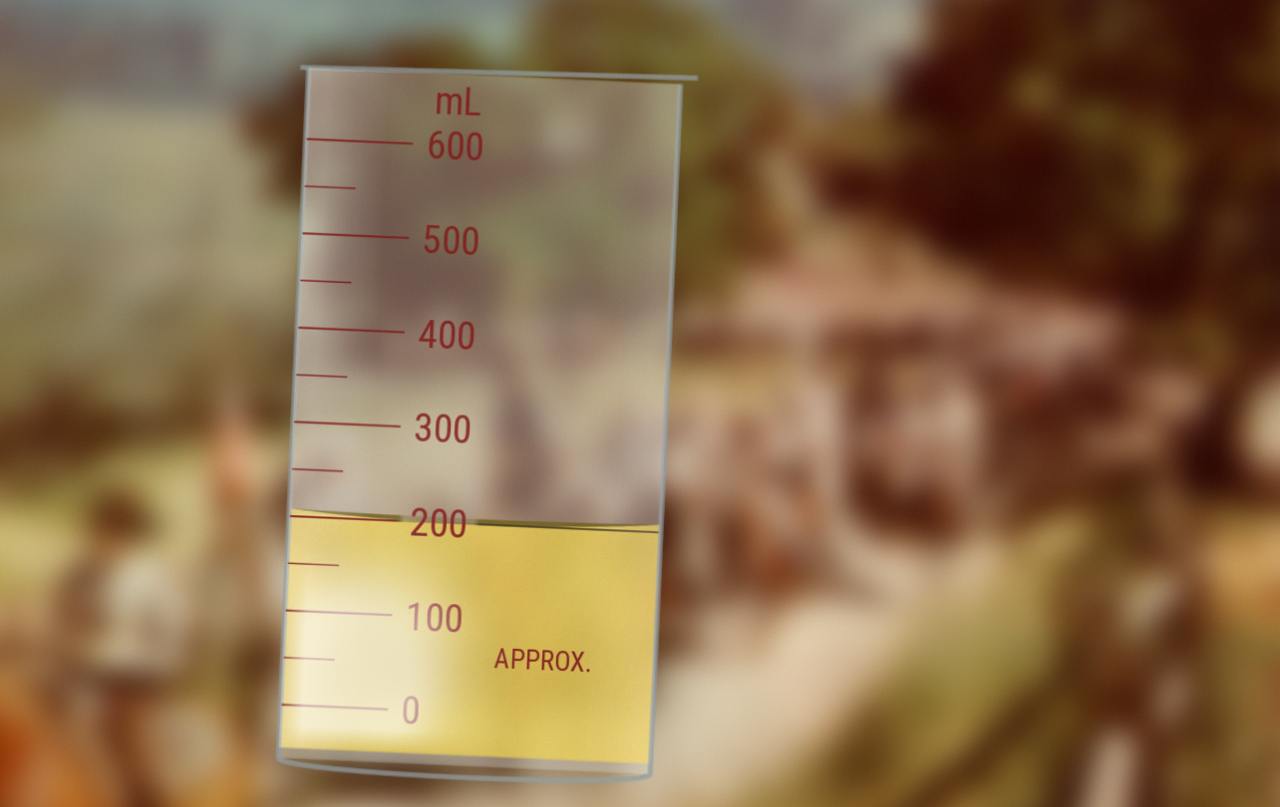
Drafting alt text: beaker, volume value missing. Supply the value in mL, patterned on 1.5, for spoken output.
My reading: 200
